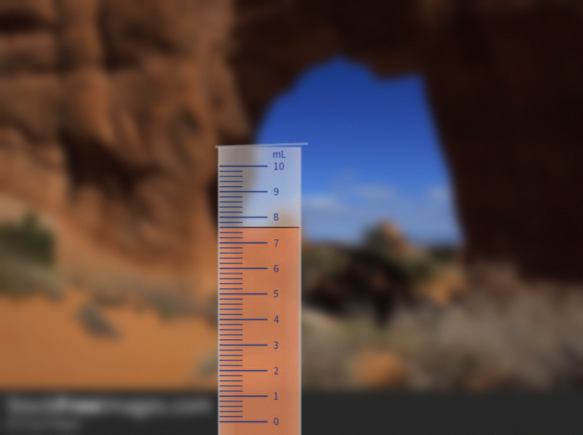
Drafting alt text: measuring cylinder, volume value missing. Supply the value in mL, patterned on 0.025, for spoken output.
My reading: 7.6
